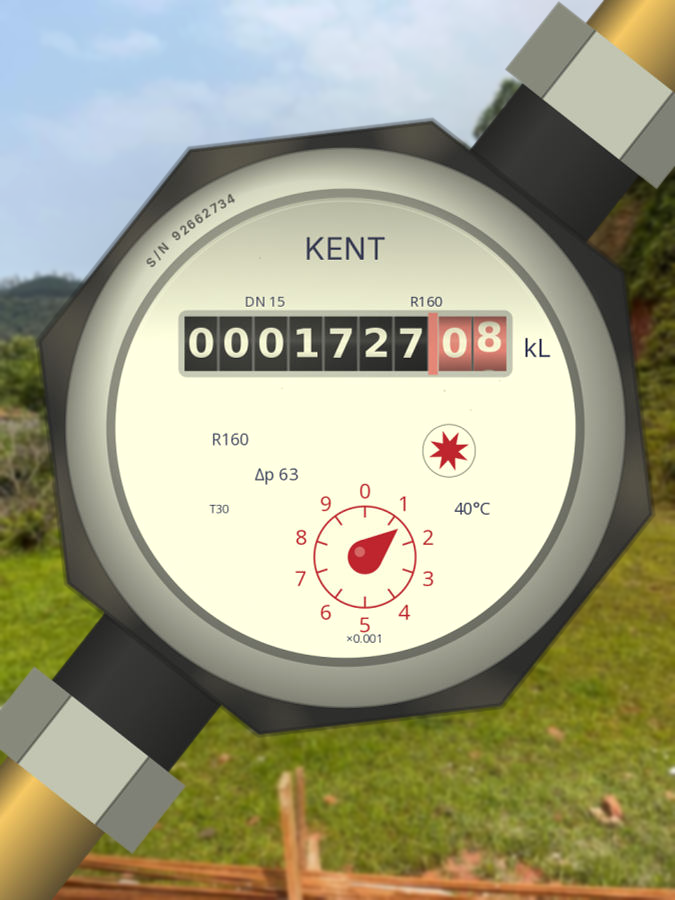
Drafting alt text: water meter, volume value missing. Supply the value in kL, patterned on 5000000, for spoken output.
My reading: 1727.081
